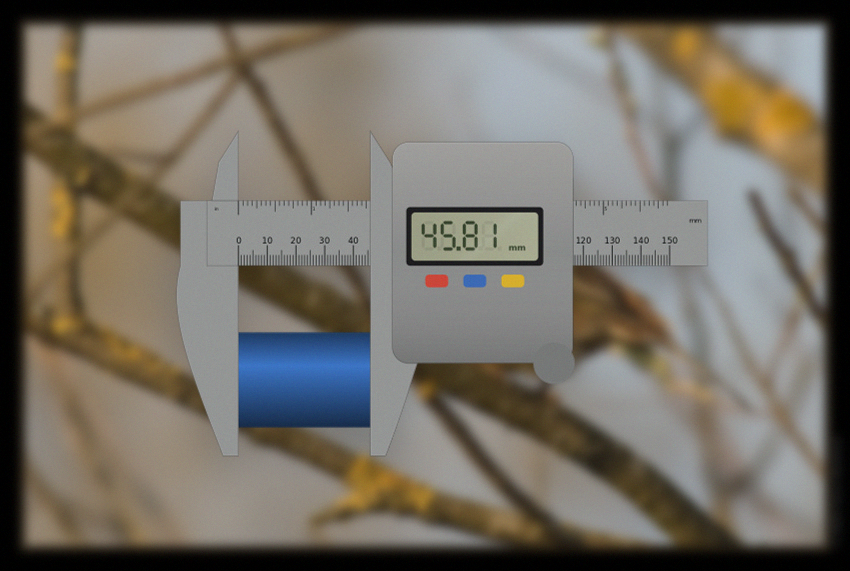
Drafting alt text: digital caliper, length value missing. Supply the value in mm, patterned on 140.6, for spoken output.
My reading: 45.81
